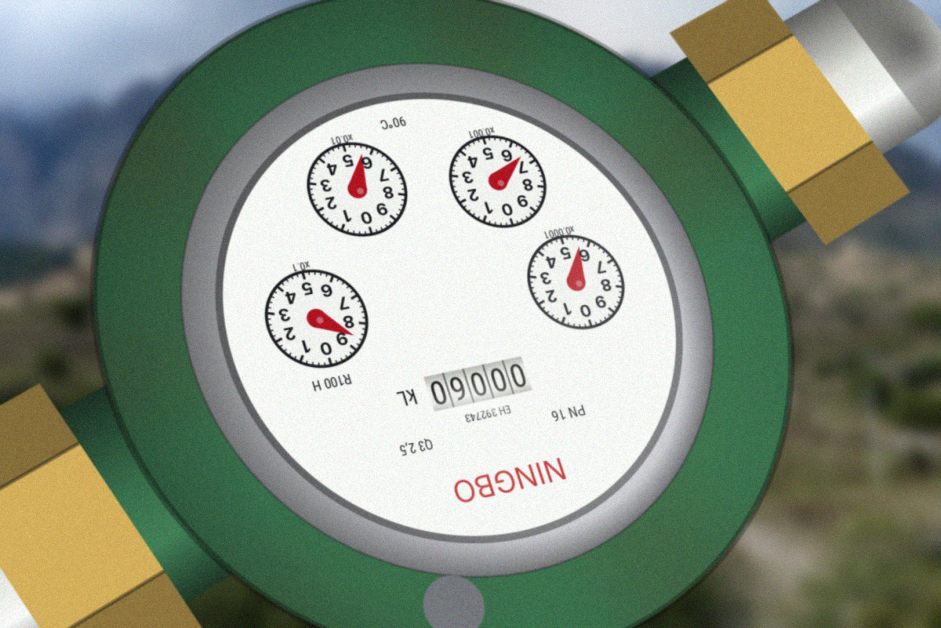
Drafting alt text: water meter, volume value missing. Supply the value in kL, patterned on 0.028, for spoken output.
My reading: 60.8565
